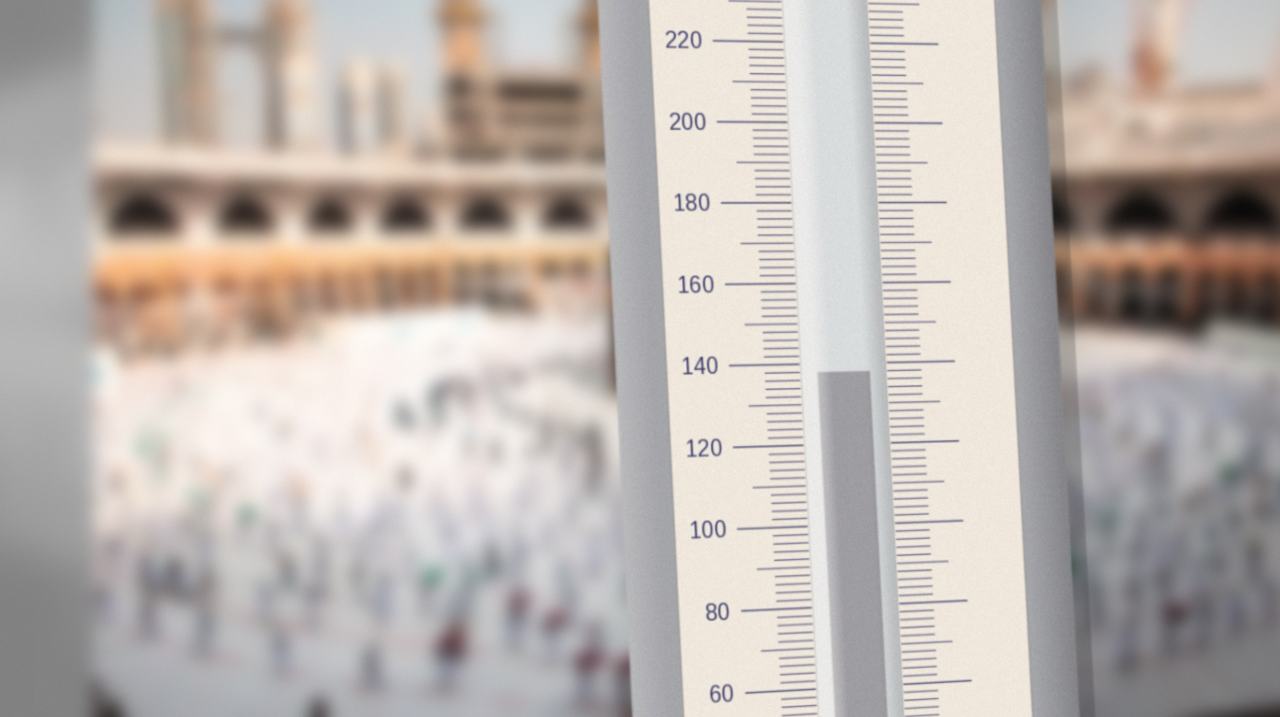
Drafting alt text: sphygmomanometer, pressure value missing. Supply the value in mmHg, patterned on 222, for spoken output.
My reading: 138
